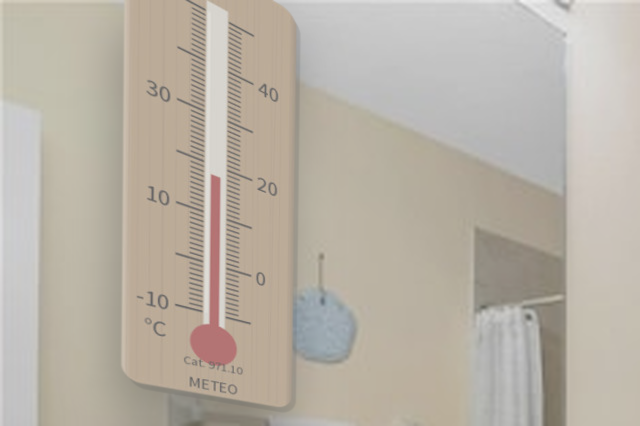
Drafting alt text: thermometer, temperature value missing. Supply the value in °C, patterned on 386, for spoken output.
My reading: 18
